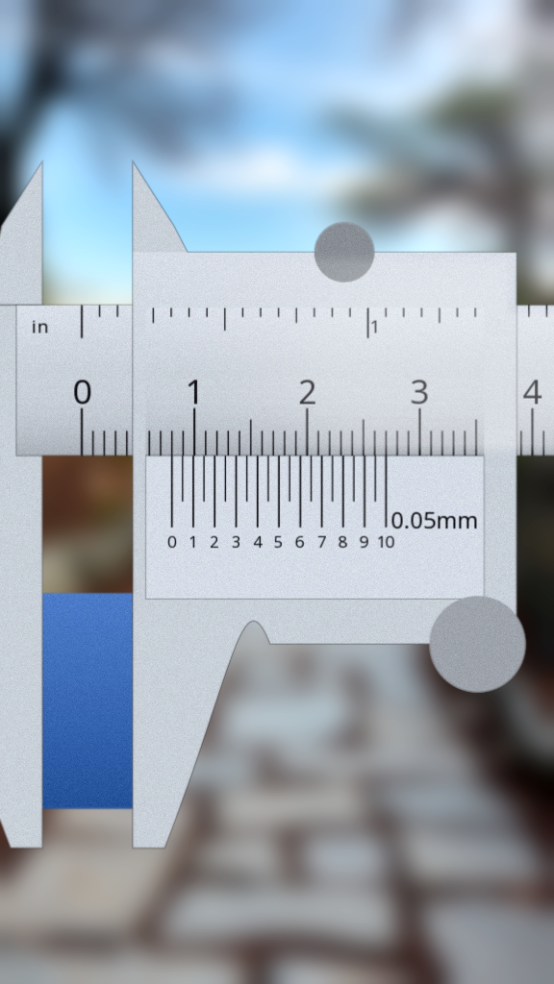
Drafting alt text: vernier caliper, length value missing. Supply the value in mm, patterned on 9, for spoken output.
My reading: 8.0
